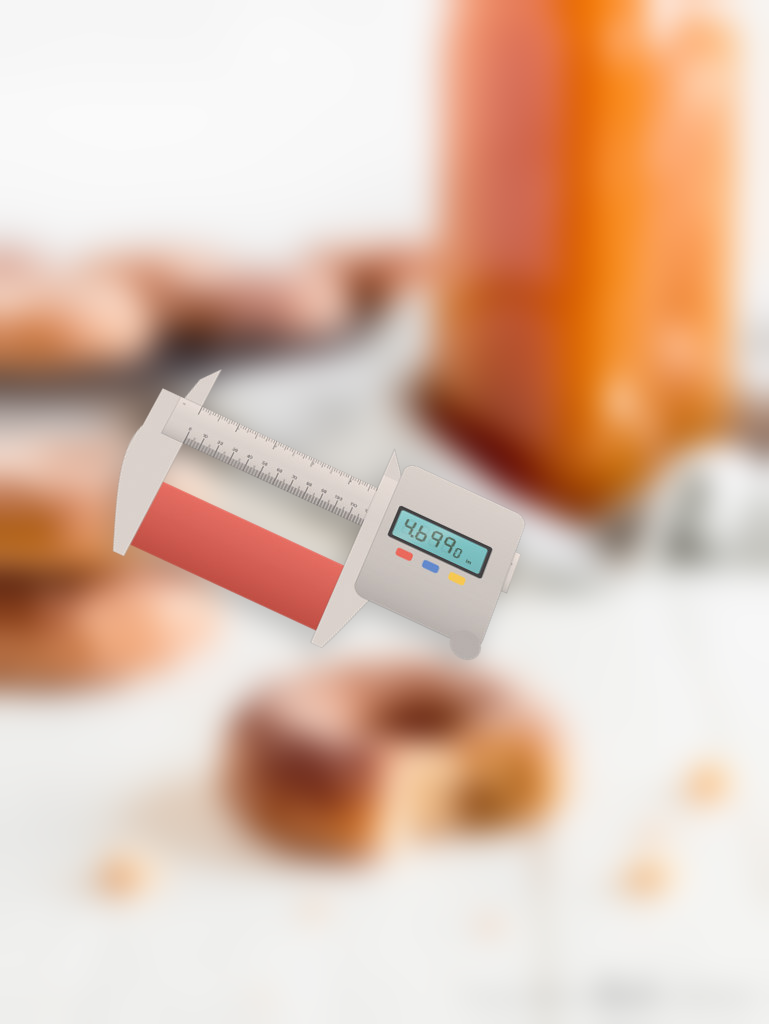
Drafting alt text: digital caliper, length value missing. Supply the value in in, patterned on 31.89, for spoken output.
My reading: 4.6990
